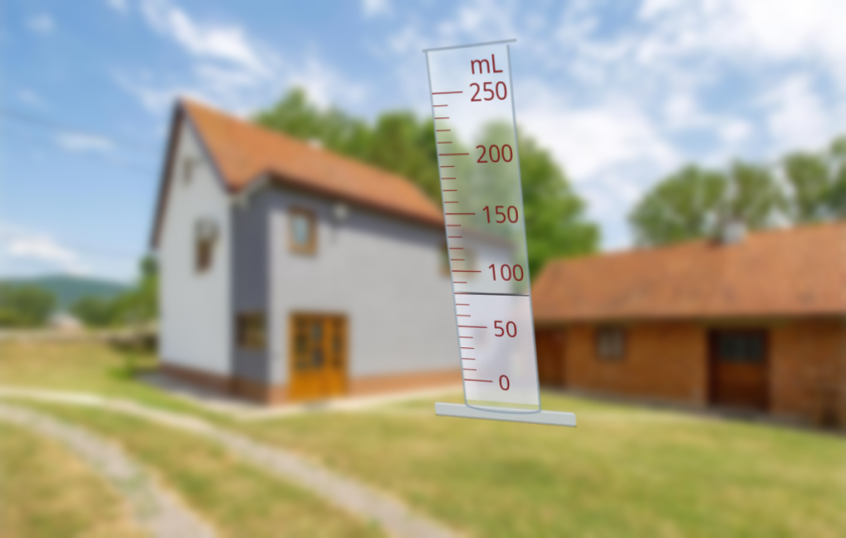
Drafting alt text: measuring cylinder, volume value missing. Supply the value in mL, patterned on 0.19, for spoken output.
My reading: 80
